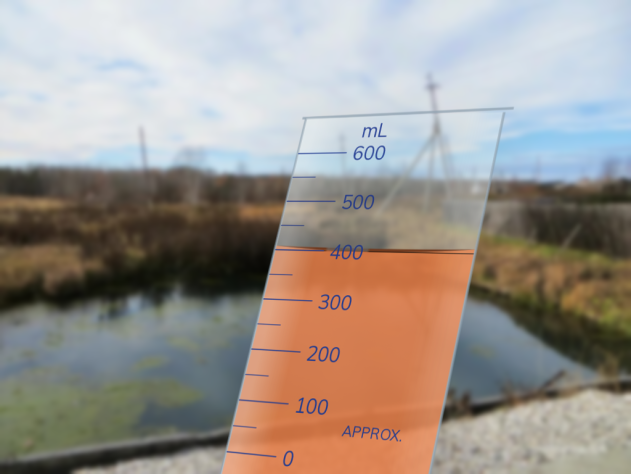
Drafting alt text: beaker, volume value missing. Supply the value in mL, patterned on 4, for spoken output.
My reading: 400
